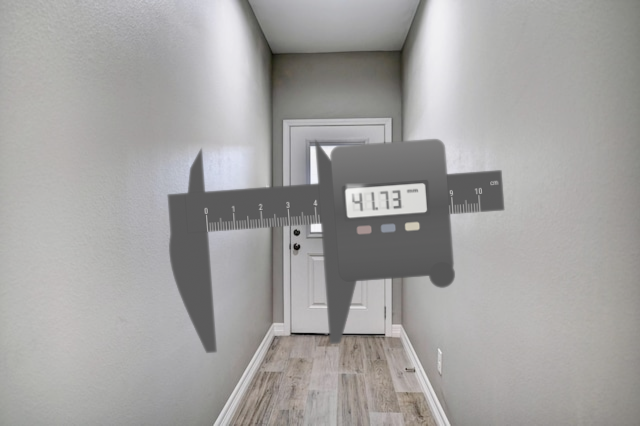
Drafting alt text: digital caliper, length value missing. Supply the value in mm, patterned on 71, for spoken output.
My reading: 41.73
